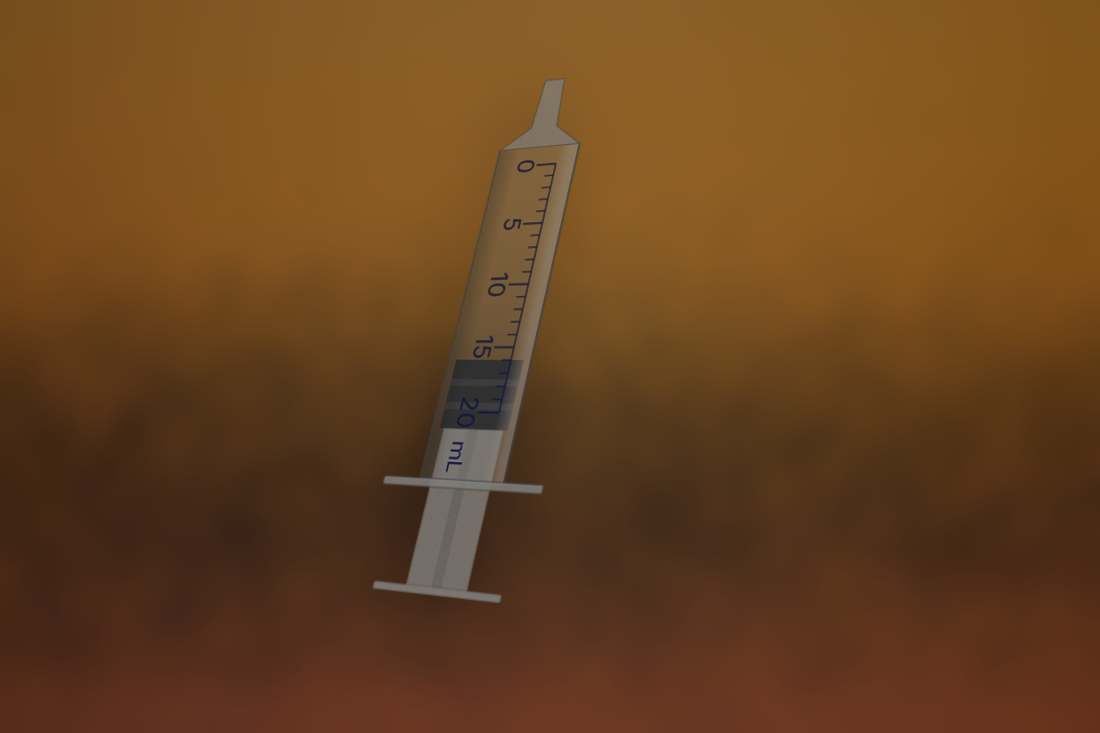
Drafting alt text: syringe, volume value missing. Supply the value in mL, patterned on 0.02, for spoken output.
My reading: 16
